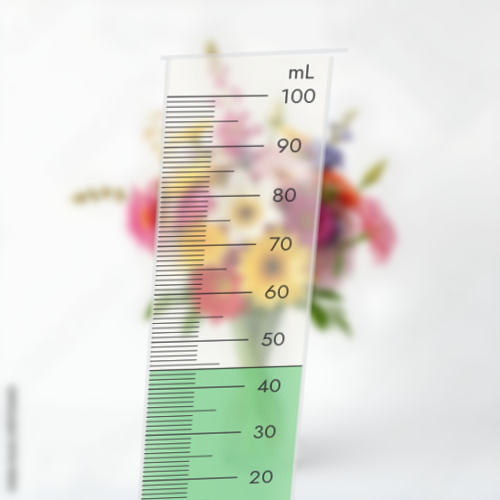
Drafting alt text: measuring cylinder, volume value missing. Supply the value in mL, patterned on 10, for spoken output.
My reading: 44
